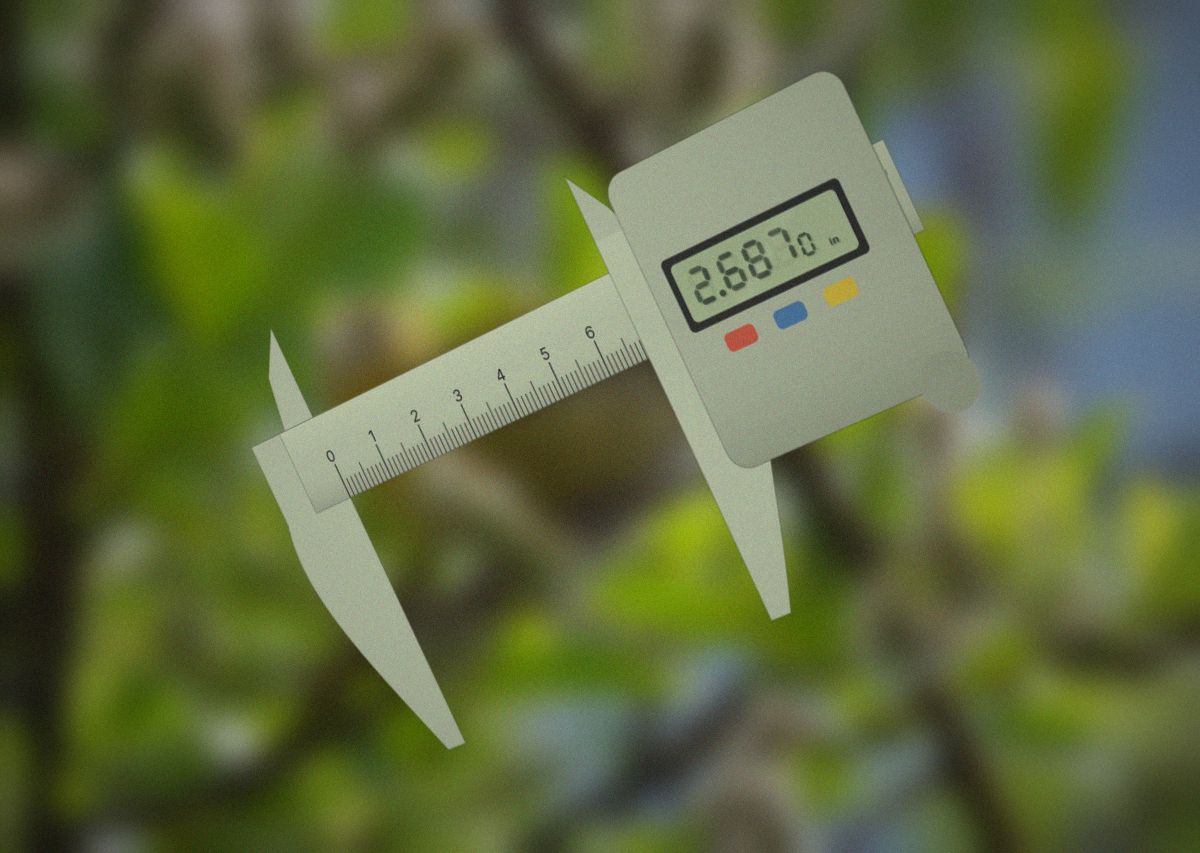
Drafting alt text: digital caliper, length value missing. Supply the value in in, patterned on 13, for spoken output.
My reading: 2.6870
